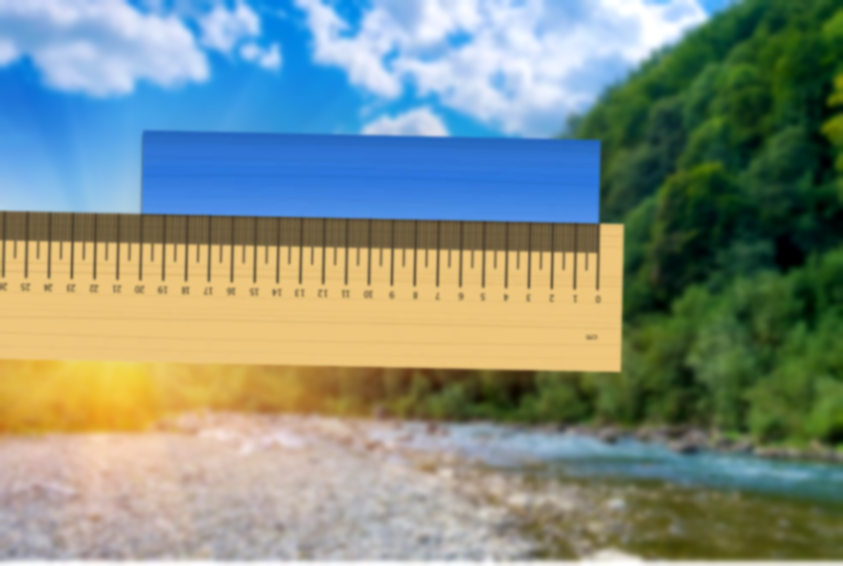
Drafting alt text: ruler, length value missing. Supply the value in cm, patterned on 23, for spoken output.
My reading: 20
